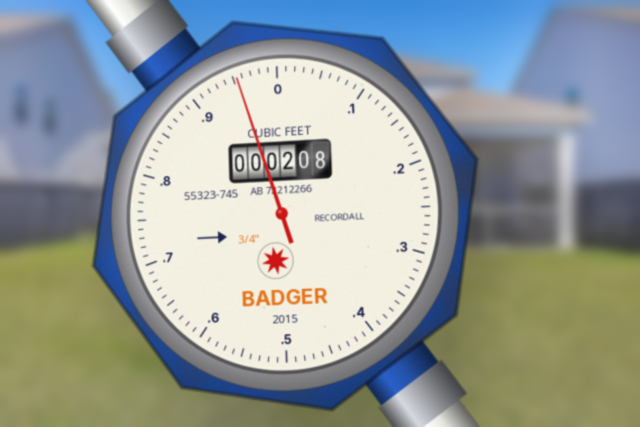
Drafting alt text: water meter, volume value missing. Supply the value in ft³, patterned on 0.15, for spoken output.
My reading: 207.95
